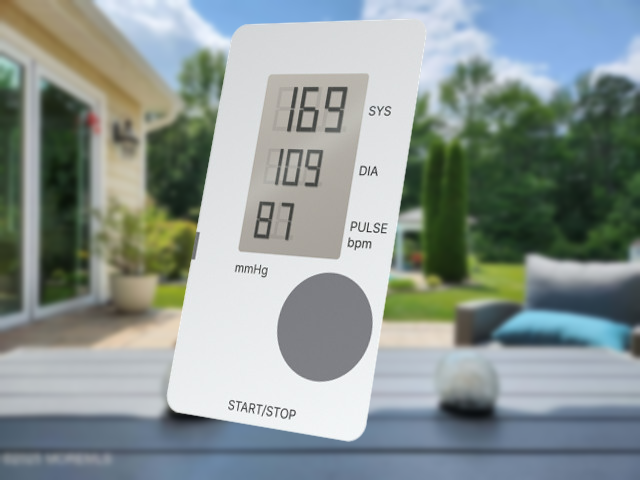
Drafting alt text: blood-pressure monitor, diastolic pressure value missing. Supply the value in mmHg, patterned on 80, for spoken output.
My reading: 109
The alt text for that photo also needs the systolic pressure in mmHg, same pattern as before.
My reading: 169
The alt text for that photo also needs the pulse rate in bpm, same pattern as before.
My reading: 87
